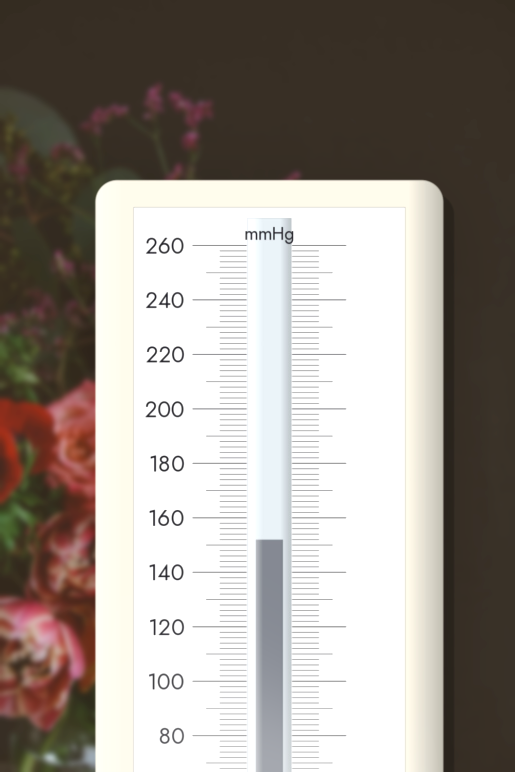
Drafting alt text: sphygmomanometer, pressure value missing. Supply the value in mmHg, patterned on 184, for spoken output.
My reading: 152
